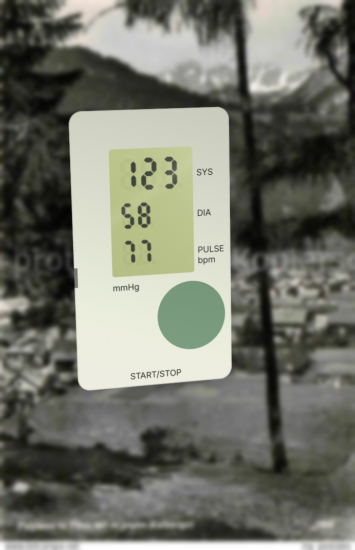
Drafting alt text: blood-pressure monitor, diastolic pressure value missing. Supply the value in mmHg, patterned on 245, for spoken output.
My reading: 58
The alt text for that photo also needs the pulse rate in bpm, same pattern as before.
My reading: 77
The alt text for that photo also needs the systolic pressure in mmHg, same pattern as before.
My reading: 123
